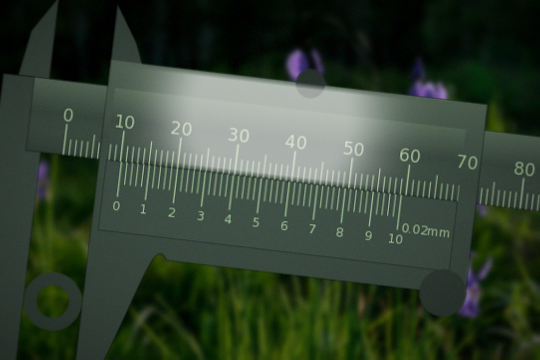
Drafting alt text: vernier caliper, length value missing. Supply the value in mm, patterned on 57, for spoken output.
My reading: 10.2
